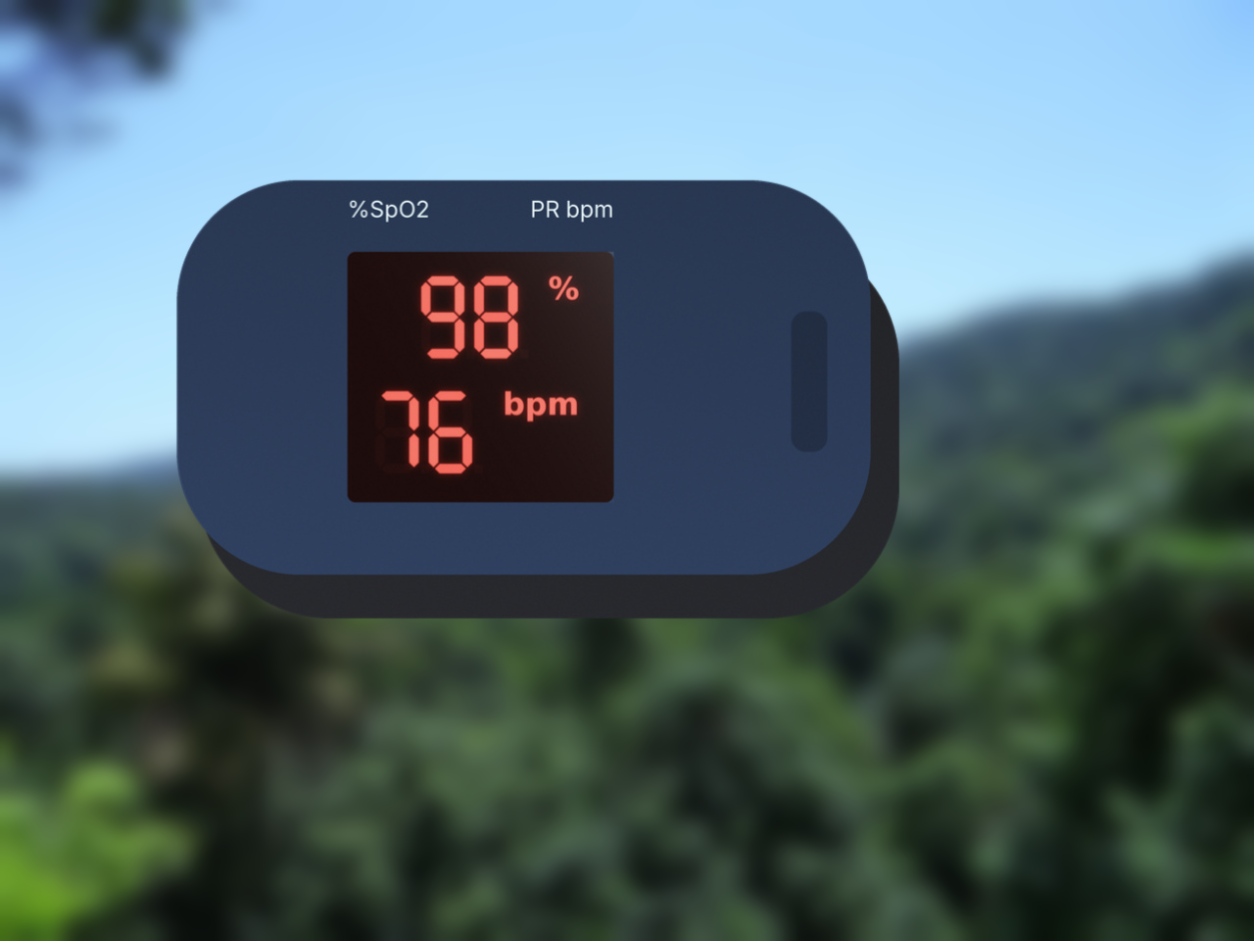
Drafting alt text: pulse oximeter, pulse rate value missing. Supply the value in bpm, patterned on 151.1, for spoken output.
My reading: 76
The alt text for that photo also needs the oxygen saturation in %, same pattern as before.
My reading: 98
